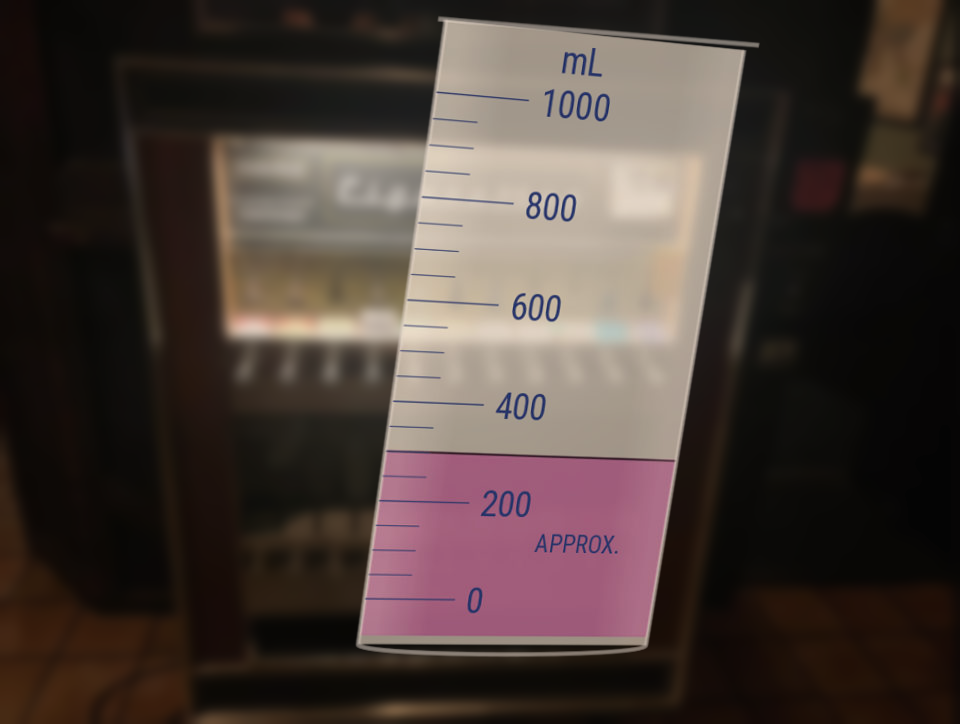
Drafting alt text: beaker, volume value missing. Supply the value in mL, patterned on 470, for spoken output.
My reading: 300
